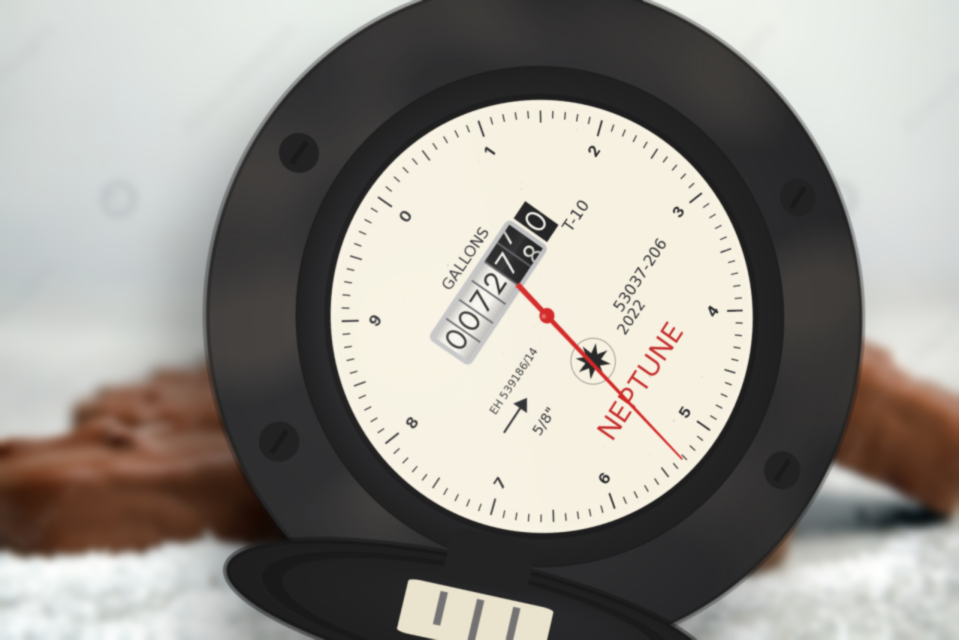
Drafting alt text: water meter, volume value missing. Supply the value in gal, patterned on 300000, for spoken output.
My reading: 72775.3
